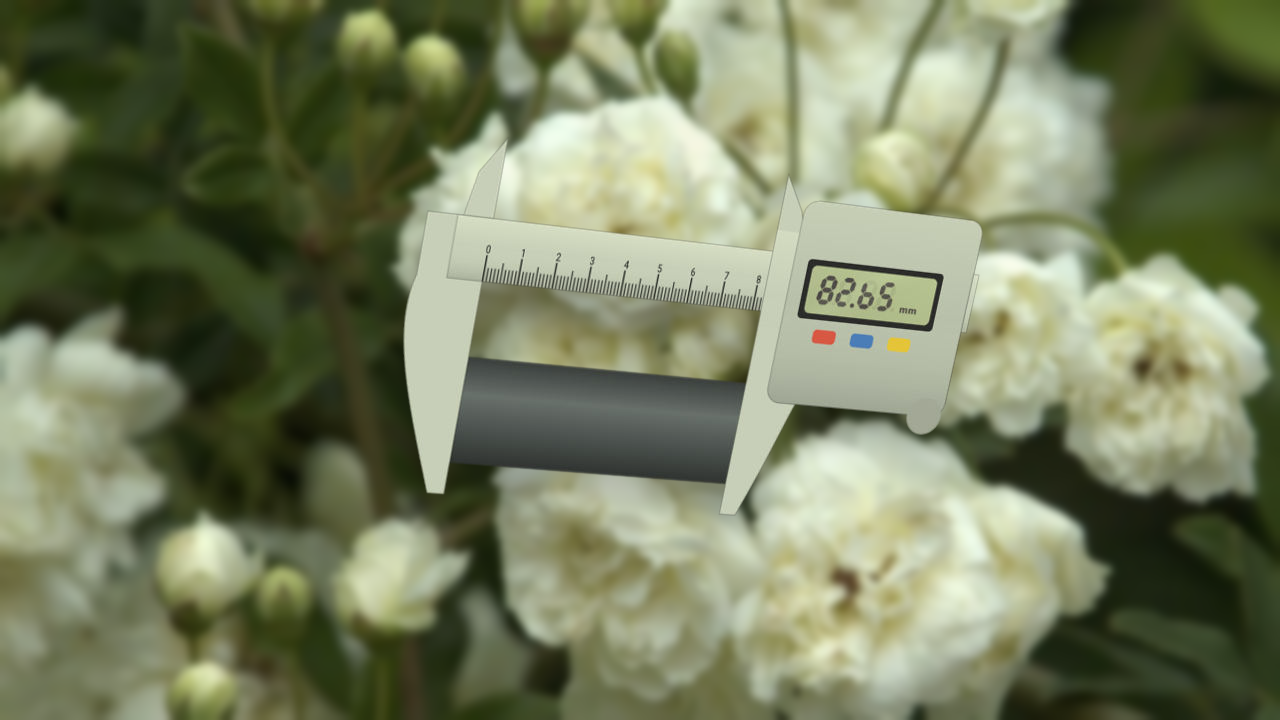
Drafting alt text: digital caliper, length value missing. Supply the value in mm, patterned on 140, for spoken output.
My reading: 82.65
